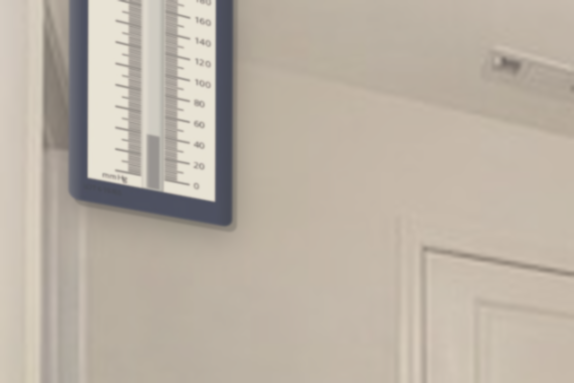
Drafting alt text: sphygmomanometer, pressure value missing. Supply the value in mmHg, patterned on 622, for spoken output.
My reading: 40
